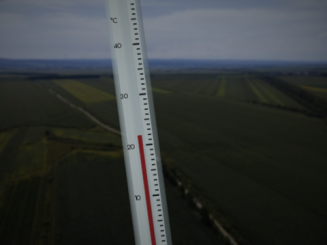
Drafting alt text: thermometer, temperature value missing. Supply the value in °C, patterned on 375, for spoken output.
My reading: 22
